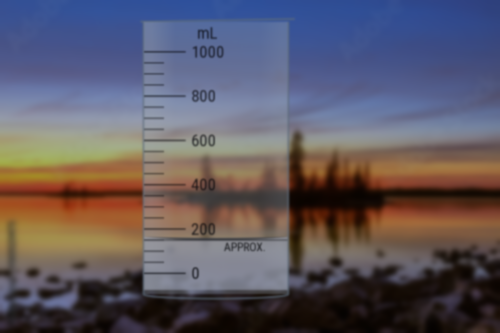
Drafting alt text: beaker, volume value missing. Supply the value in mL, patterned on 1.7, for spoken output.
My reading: 150
